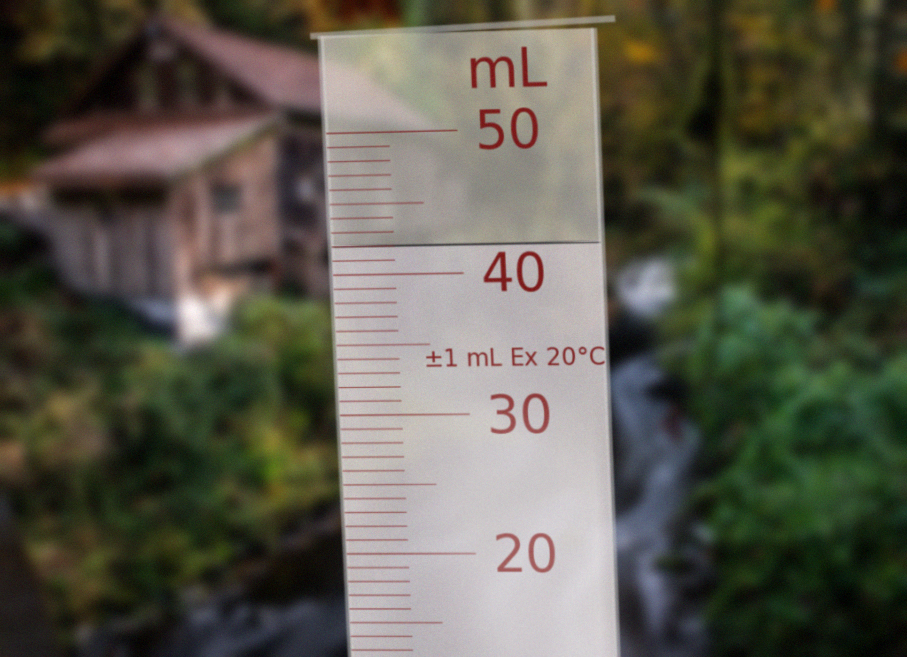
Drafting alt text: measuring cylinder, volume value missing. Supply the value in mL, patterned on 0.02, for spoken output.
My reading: 42
